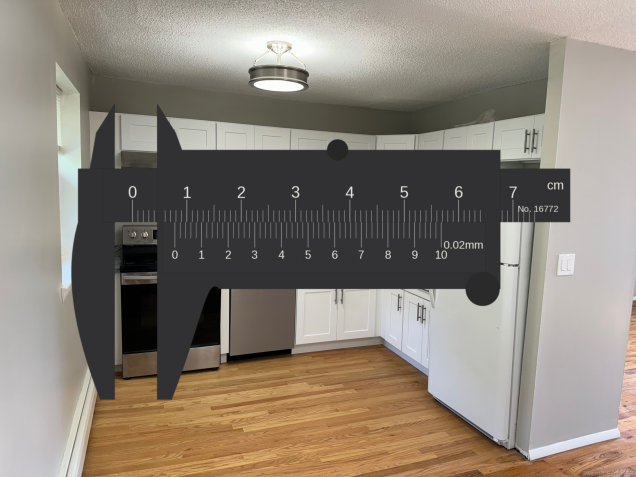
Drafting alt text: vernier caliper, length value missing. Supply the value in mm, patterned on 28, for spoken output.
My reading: 7.8
